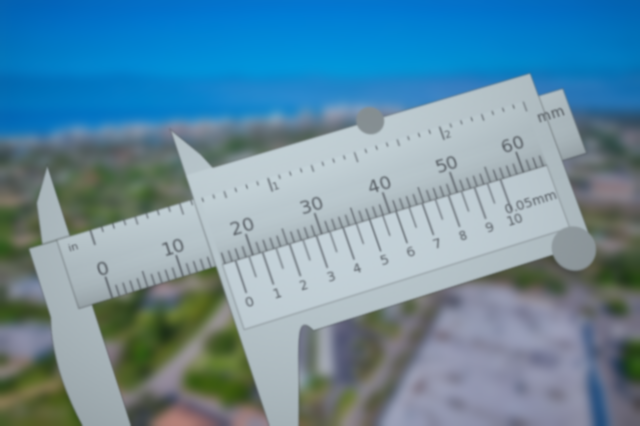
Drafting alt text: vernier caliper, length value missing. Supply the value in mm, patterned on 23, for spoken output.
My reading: 17.5
